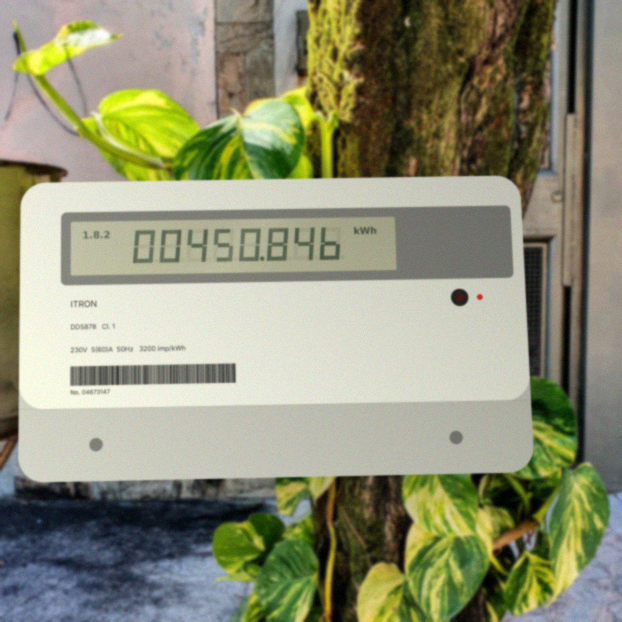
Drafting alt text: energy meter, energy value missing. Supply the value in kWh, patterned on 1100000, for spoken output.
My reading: 450.846
